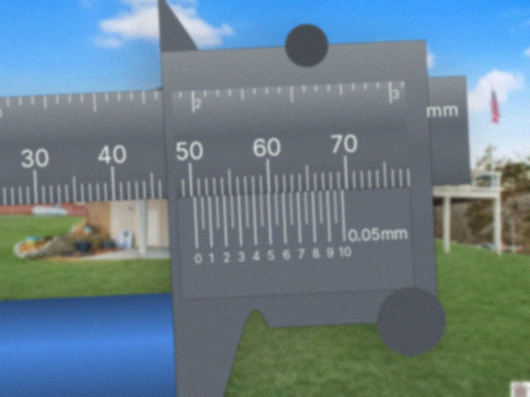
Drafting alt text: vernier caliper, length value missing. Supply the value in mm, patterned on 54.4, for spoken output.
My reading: 50.4
